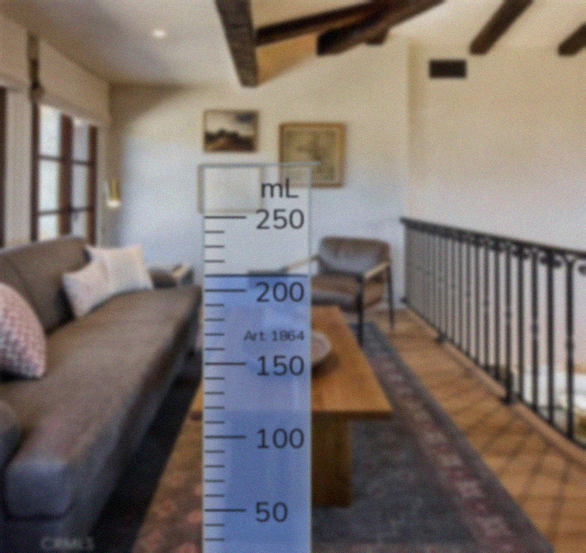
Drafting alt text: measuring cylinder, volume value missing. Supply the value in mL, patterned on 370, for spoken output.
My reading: 210
